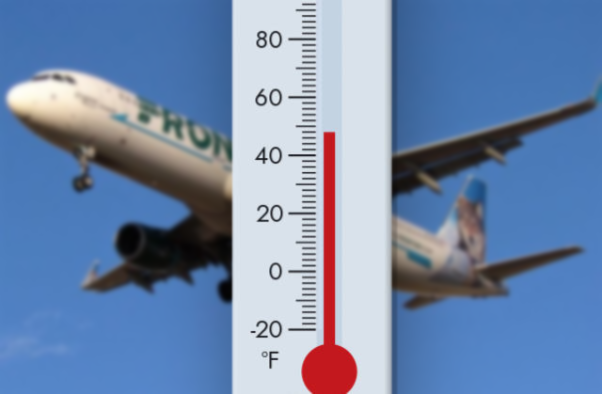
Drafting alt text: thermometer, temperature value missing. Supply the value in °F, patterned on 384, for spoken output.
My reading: 48
